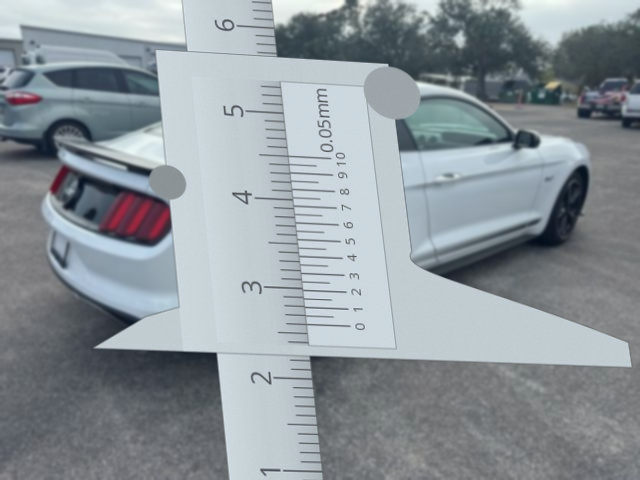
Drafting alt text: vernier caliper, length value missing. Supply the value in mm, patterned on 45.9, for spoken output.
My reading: 26.0
